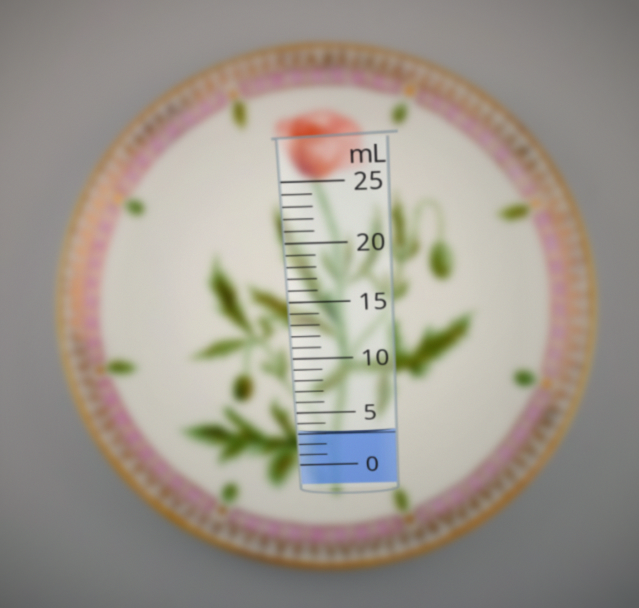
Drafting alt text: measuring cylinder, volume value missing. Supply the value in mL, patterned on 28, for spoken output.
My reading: 3
